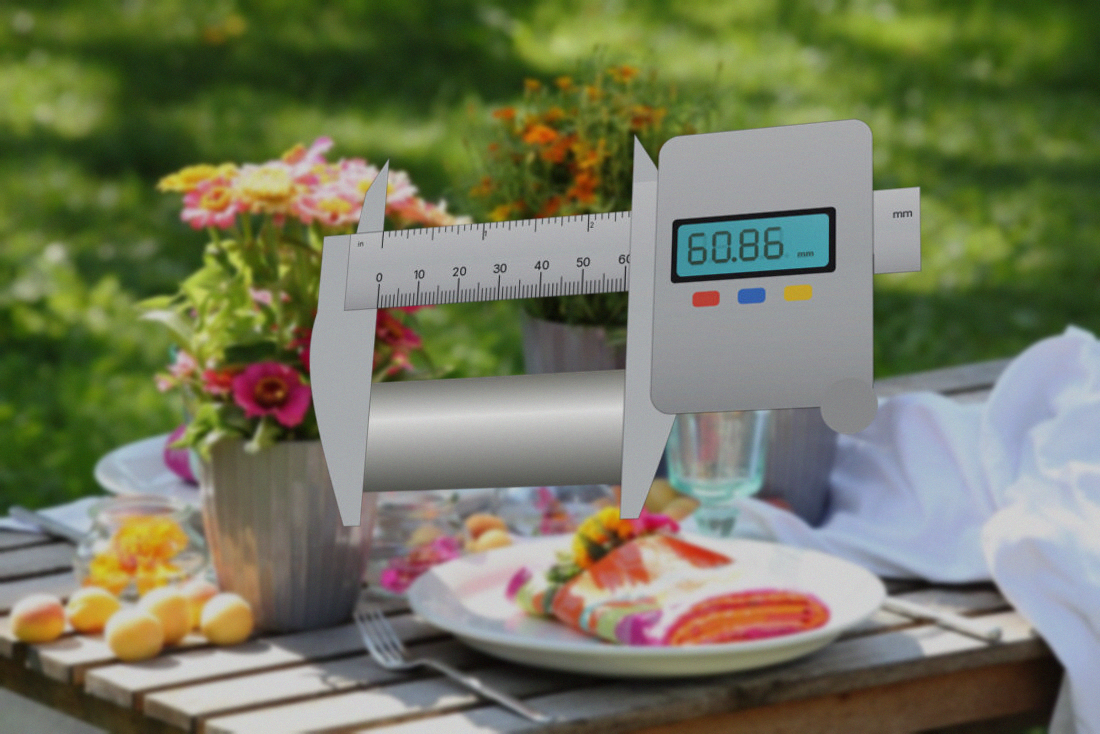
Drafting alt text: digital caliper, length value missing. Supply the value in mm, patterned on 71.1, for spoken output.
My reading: 60.86
